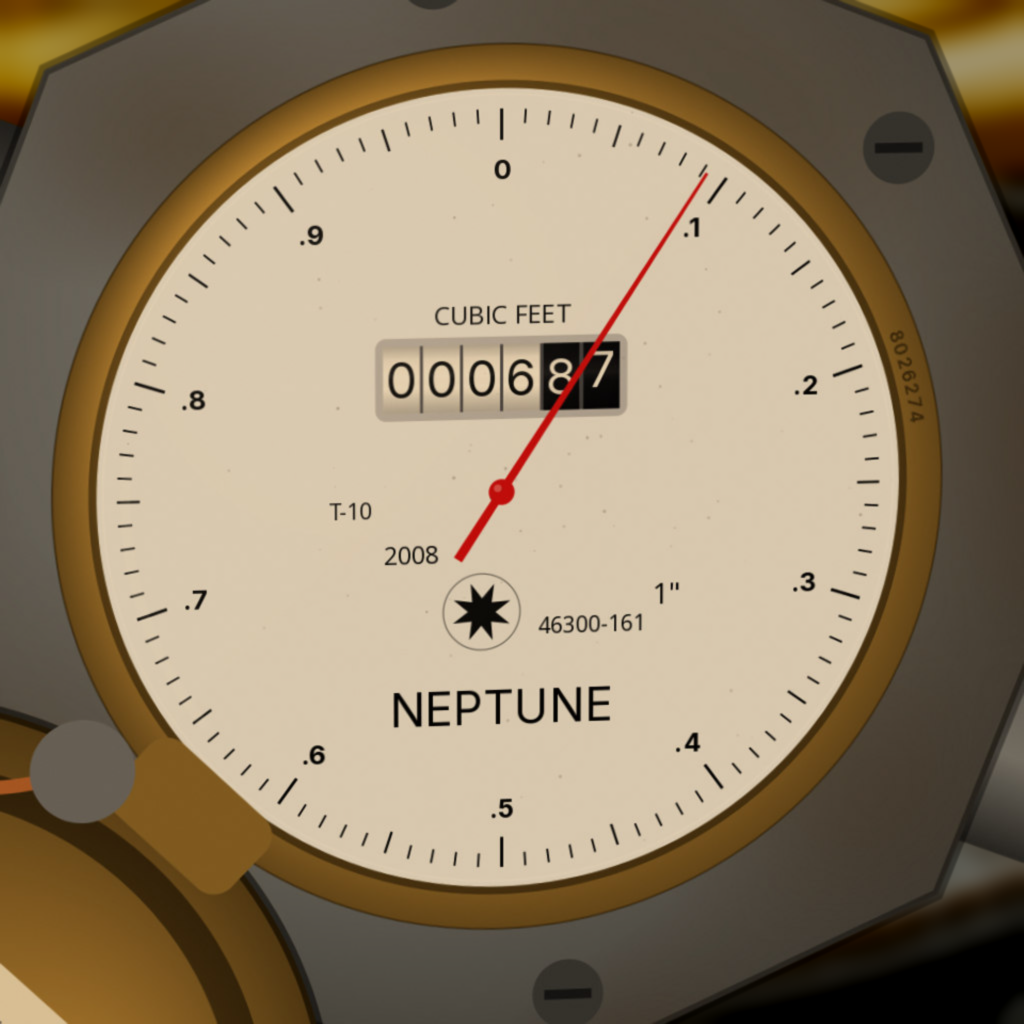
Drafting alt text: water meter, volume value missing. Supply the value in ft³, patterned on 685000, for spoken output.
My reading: 687.09
